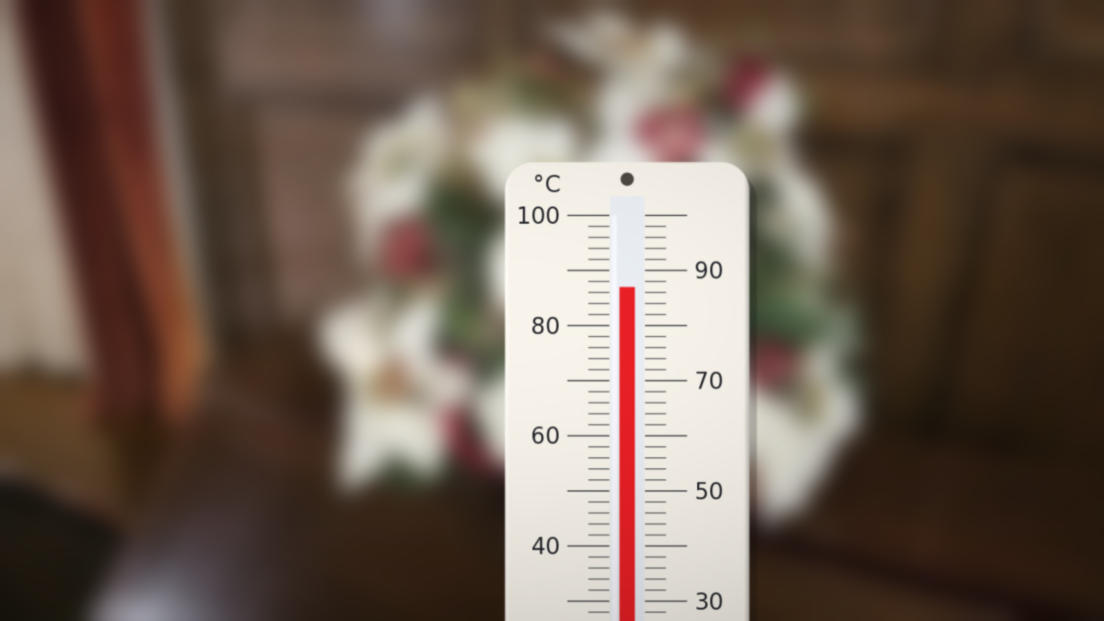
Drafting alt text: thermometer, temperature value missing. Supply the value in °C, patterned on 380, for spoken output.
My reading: 87
